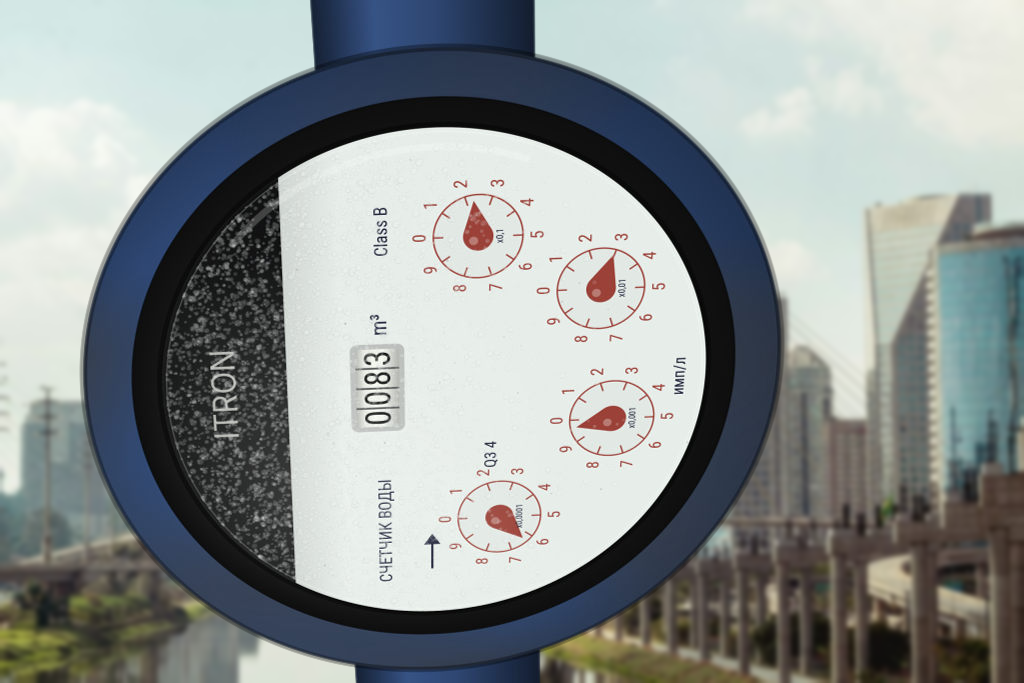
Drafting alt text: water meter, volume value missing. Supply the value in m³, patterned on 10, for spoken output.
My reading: 83.2296
